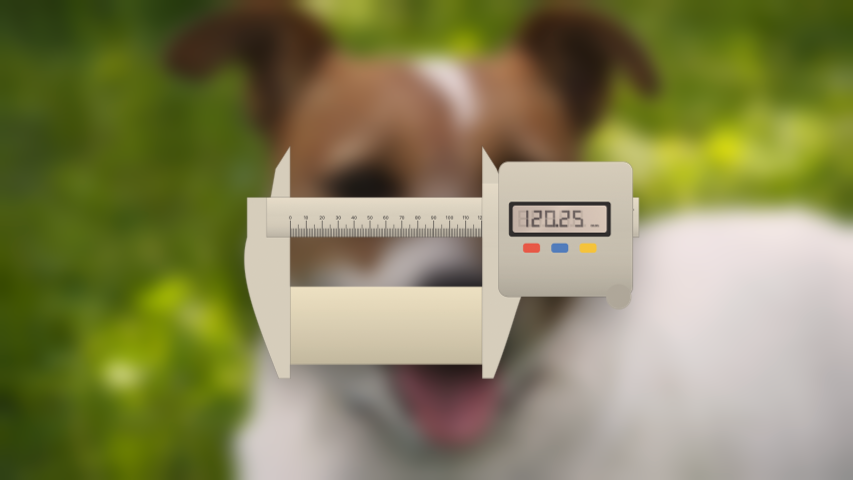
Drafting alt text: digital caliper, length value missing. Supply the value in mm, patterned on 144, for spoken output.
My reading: 120.25
